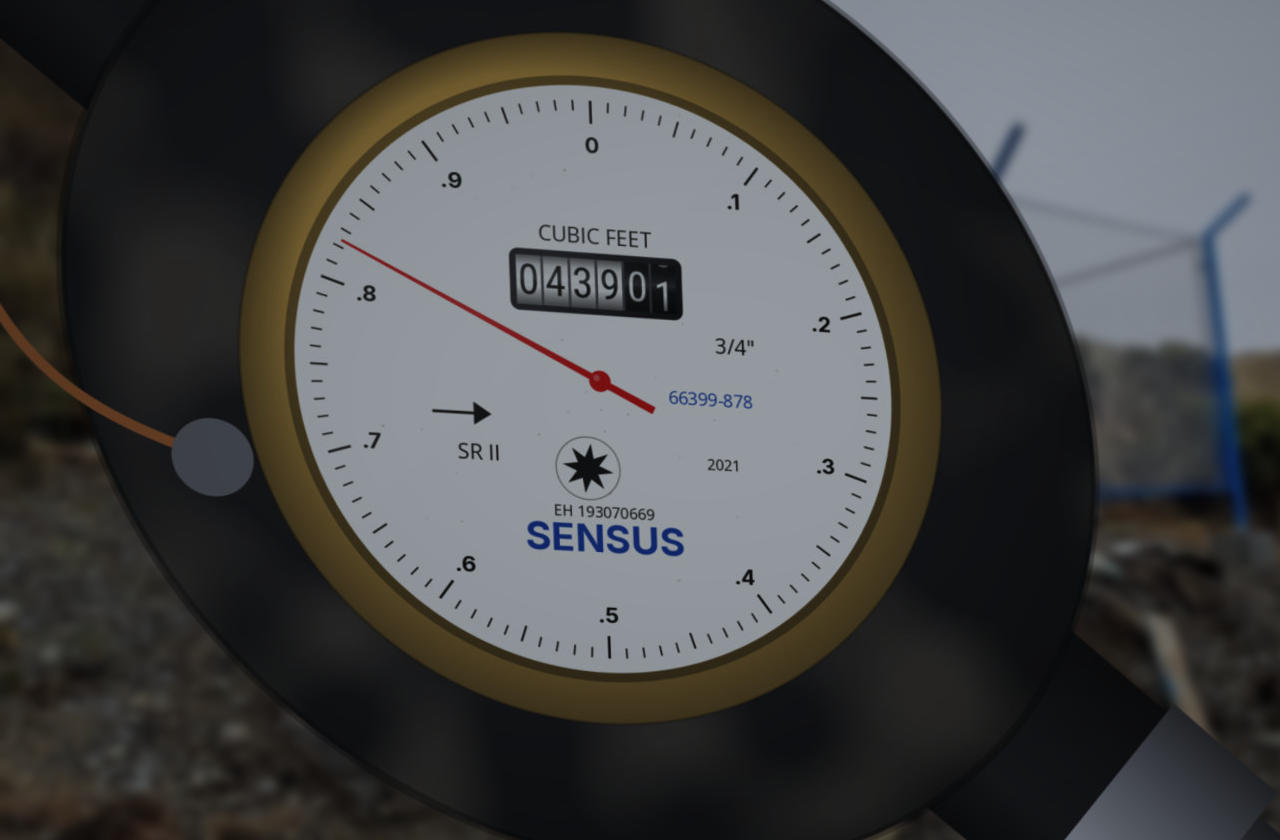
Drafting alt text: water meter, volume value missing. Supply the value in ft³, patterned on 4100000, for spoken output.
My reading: 43900.82
